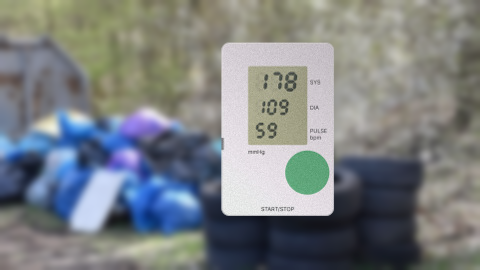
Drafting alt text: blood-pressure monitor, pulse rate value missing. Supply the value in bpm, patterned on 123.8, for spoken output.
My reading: 59
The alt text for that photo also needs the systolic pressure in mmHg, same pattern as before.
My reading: 178
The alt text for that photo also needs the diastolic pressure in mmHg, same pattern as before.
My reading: 109
